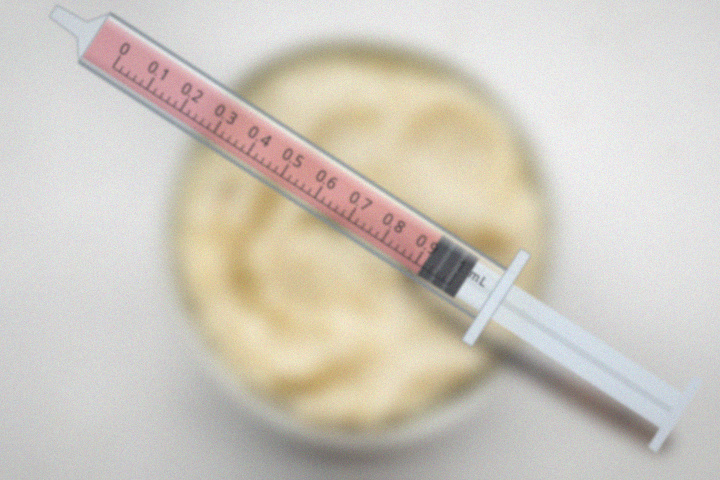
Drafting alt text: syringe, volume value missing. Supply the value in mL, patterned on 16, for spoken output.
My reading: 0.92
